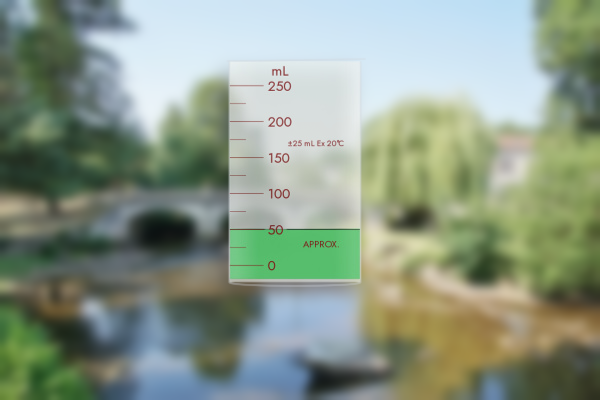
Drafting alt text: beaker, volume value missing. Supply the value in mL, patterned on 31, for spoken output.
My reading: 50
